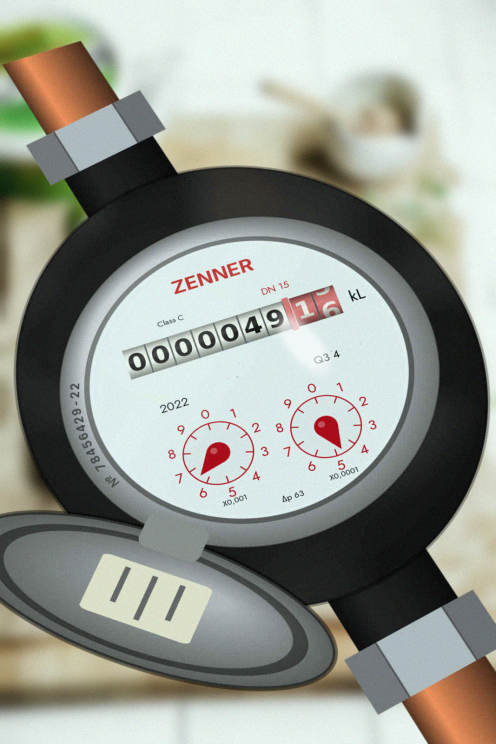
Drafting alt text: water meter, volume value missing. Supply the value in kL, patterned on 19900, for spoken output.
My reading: 49.1564
